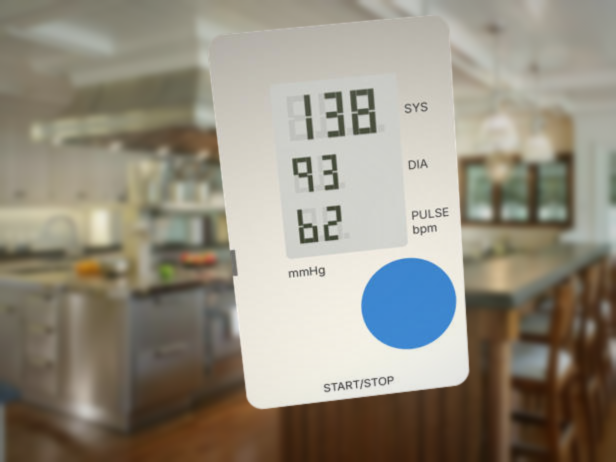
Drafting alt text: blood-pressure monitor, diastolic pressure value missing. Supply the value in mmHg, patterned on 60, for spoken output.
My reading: 93
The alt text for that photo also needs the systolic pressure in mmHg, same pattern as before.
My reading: 138
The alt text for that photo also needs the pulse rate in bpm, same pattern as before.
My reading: 62
